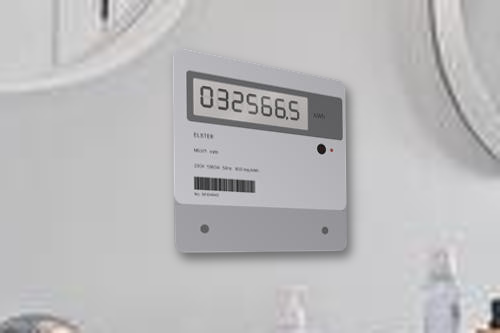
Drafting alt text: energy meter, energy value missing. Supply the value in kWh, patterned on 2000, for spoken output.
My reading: 32566.5
